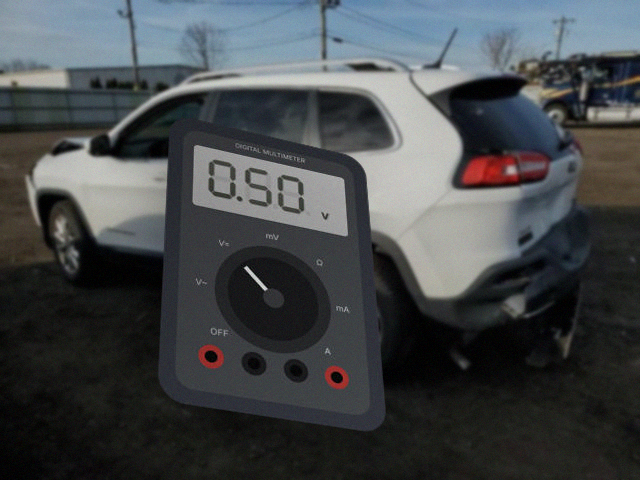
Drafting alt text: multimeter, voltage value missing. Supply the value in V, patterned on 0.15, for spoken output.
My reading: 0.50
